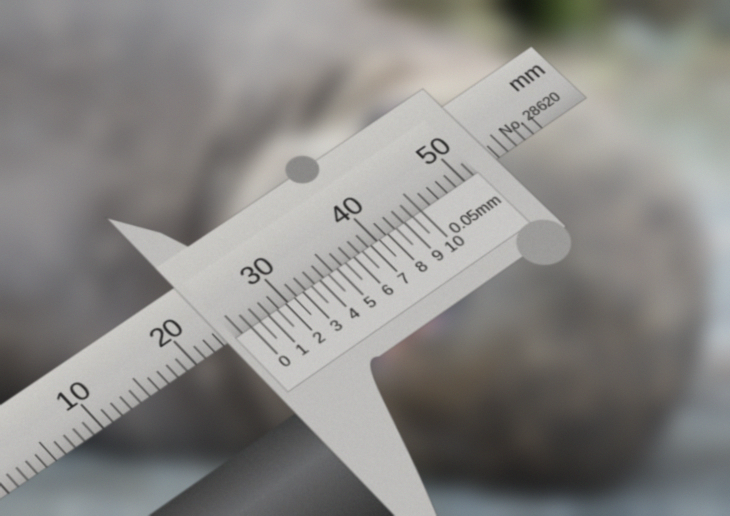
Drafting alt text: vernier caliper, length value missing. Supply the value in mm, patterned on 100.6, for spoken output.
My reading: 26.0
